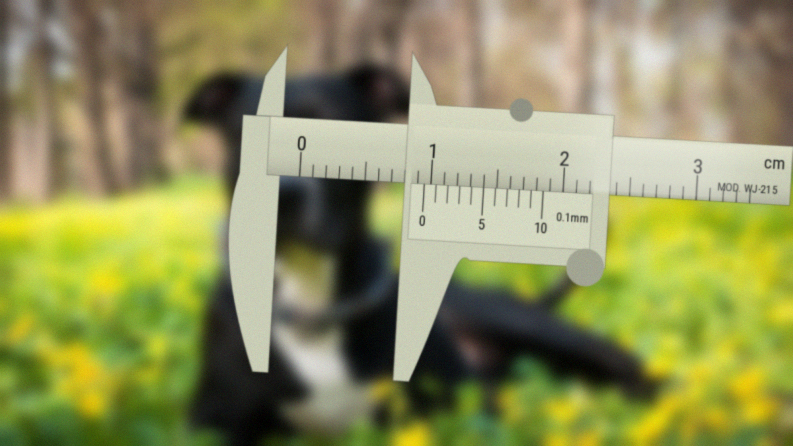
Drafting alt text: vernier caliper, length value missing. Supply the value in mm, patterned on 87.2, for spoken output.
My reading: 9.5
